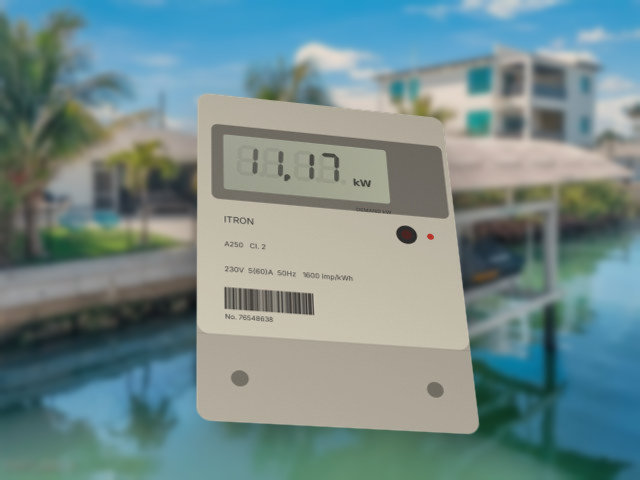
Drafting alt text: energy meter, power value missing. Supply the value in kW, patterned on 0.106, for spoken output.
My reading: 11.17
